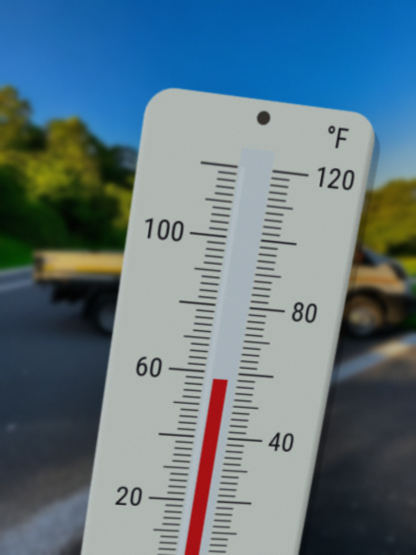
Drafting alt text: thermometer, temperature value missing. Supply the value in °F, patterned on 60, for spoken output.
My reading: 58
